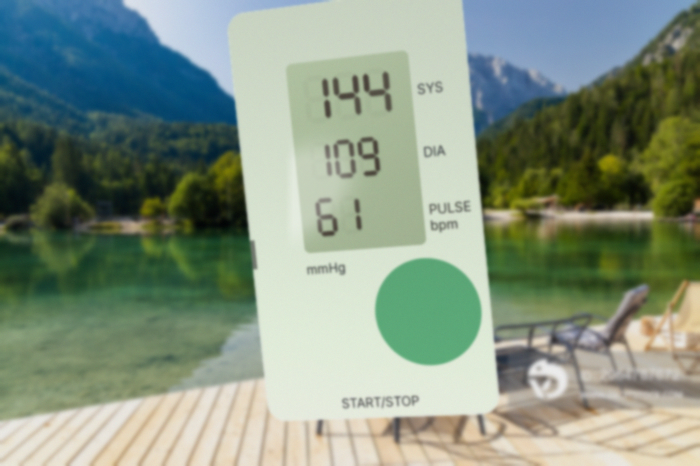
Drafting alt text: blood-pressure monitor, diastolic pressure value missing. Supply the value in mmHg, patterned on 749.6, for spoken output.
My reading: 109
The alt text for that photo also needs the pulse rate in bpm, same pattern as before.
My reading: 61
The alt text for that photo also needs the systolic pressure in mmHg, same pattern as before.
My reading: 144
